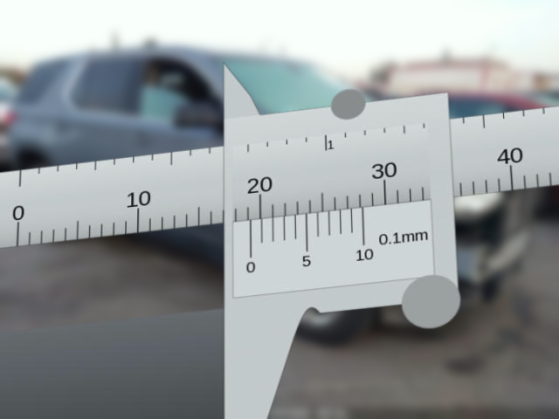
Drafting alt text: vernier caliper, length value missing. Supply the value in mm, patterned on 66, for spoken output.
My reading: 19.2
